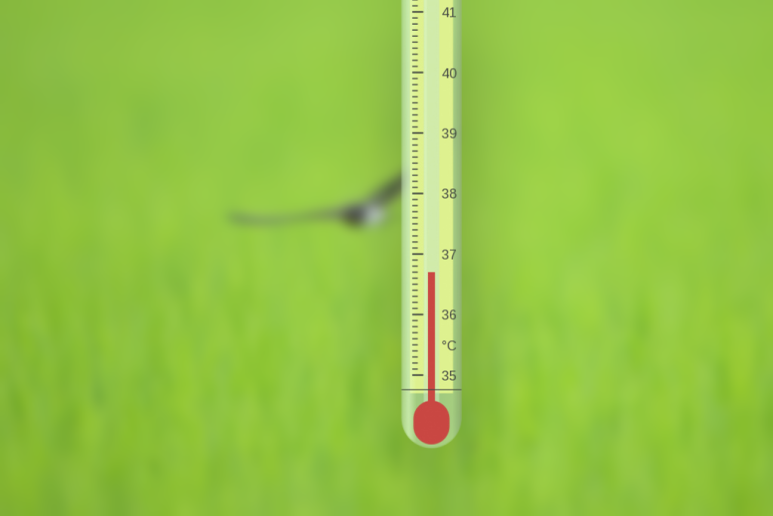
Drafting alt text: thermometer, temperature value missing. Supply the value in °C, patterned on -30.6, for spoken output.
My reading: 36.7
